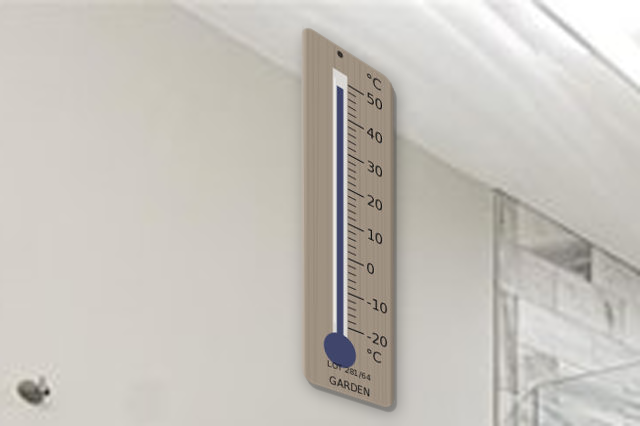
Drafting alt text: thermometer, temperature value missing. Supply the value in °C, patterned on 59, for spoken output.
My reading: 48
